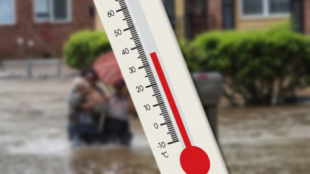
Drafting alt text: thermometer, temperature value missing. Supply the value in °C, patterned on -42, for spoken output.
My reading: 35
